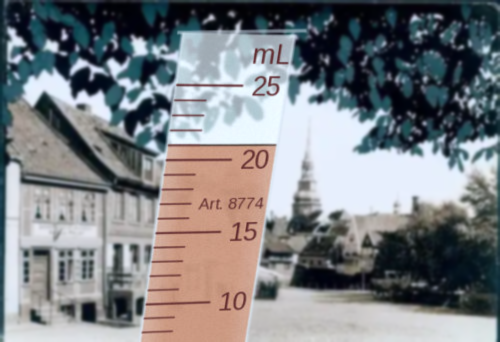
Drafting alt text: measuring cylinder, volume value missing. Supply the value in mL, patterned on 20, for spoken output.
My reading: 21
